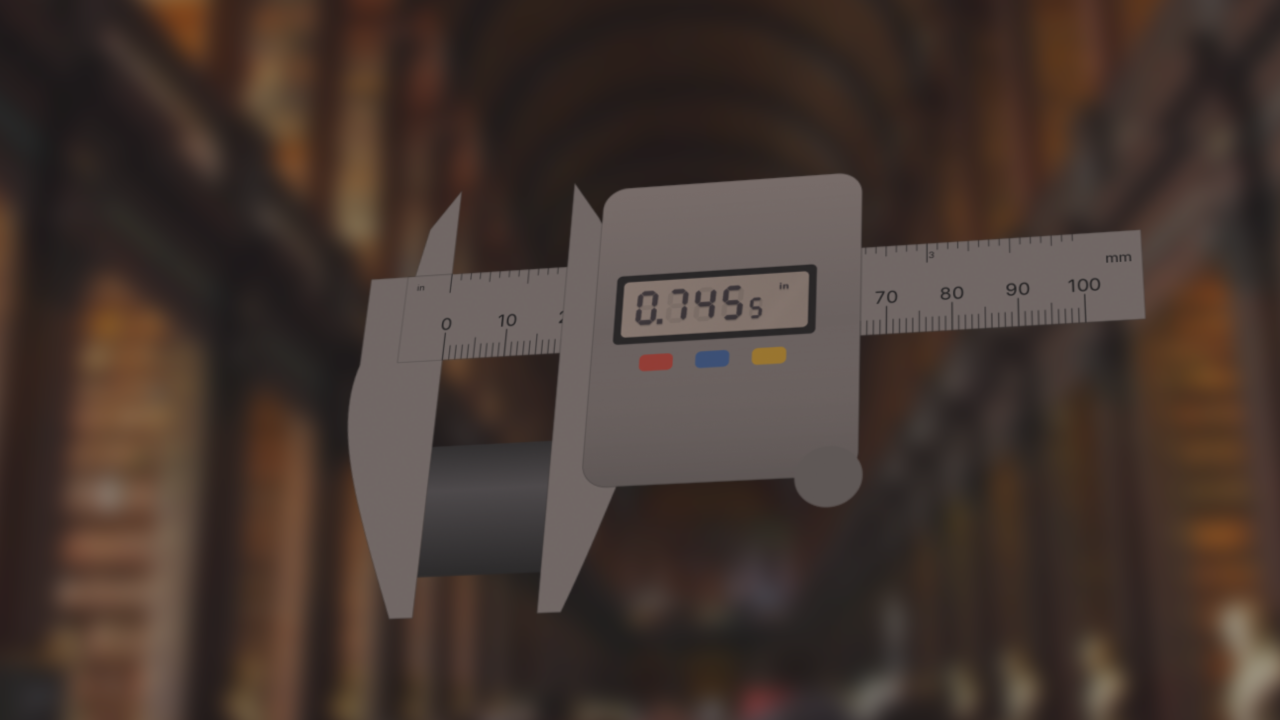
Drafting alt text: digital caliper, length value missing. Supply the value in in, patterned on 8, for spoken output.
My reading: 0.7455
